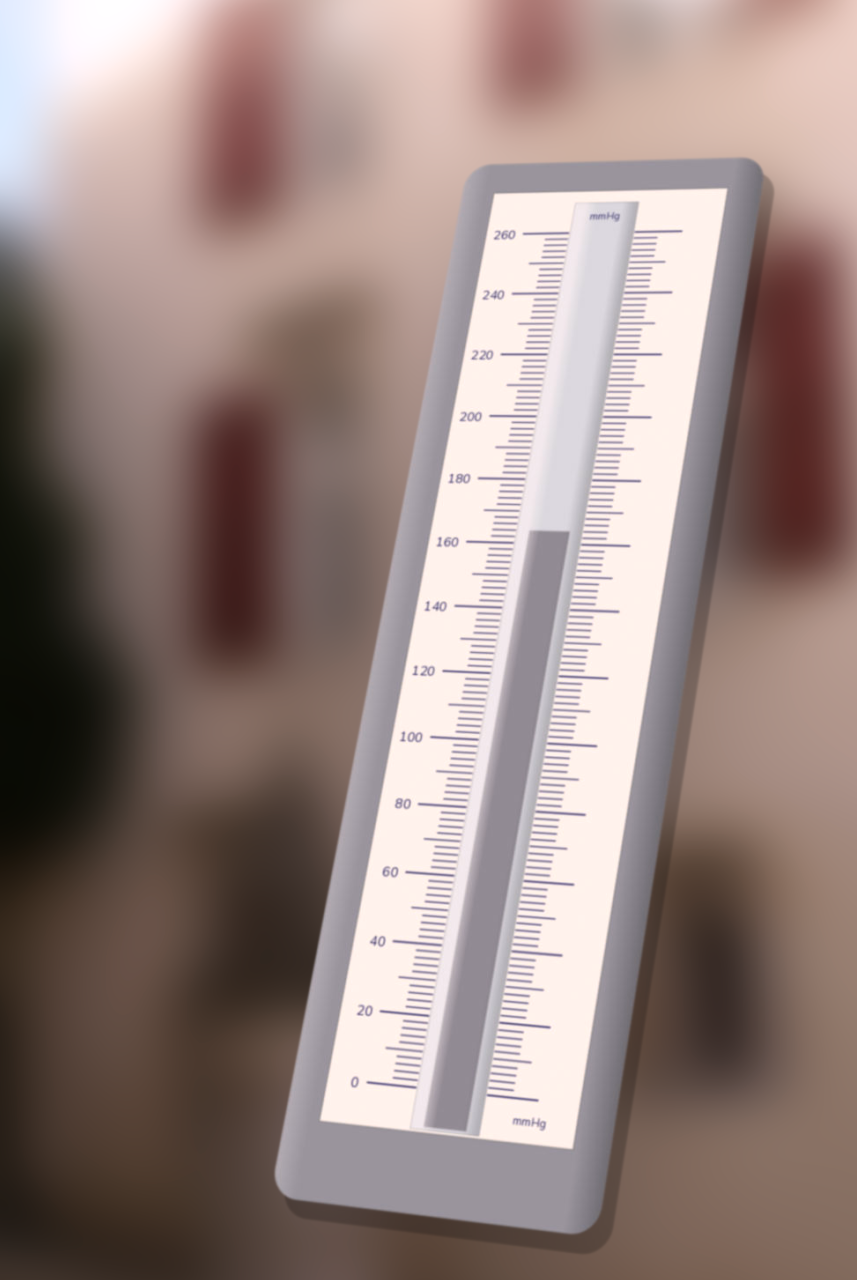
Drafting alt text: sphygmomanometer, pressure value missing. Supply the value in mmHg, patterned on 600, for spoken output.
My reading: 164
